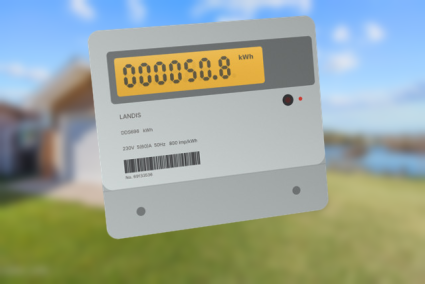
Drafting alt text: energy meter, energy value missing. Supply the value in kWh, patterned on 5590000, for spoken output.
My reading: 50.8
